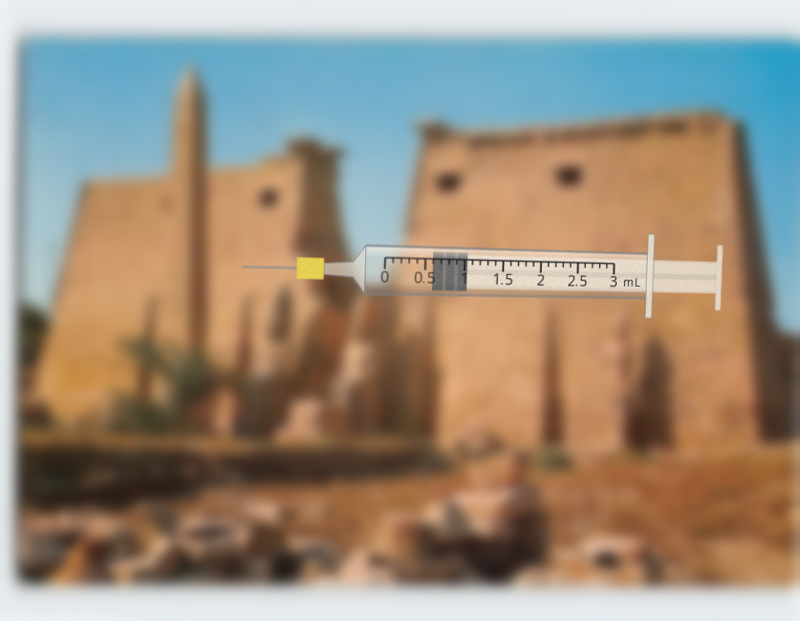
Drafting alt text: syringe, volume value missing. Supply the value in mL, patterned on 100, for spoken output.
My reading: 0.6
